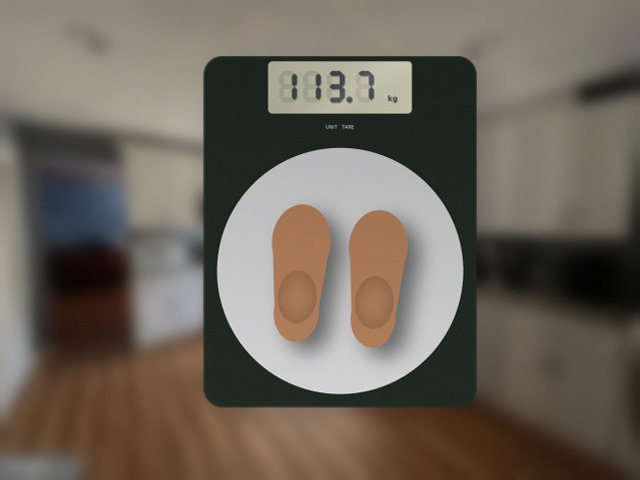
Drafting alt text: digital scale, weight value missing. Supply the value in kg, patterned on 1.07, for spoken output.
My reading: 113.7
